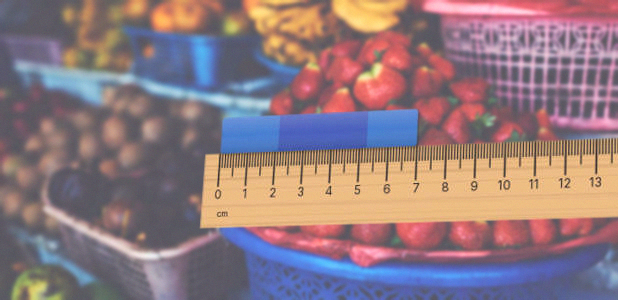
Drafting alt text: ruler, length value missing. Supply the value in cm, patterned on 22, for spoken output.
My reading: 7
